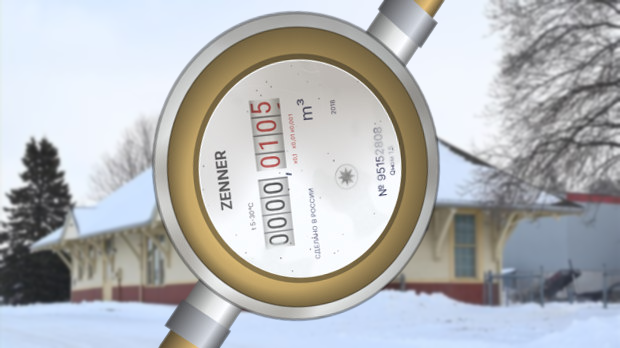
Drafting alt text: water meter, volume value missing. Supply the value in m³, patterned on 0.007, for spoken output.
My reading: 0.0105
